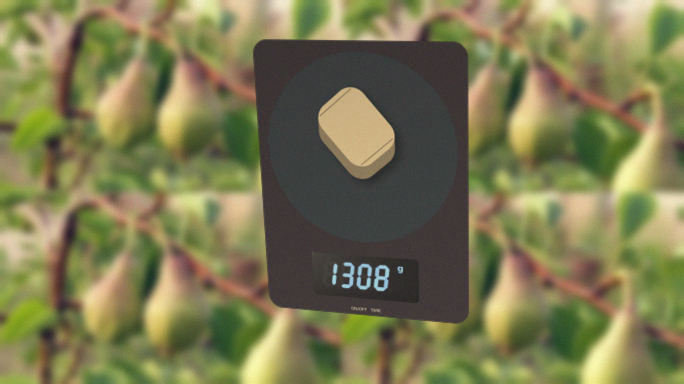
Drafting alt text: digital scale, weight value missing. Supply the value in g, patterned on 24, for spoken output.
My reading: 1308
